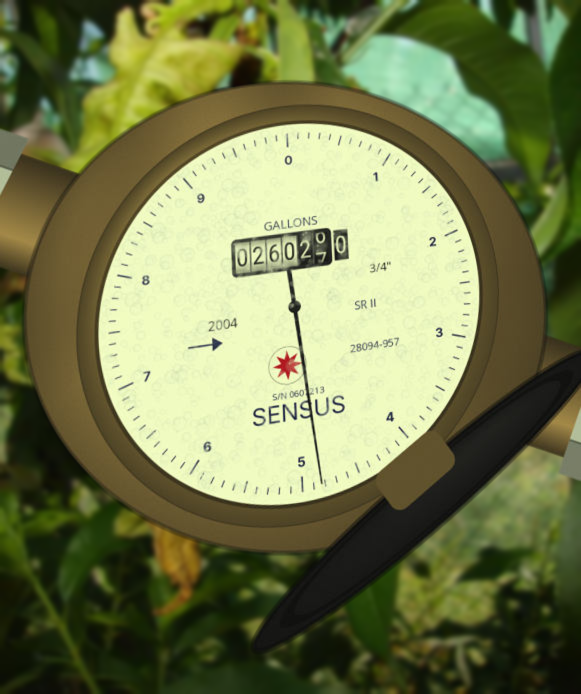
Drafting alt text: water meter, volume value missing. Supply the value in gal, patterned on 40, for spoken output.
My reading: 260264.8
